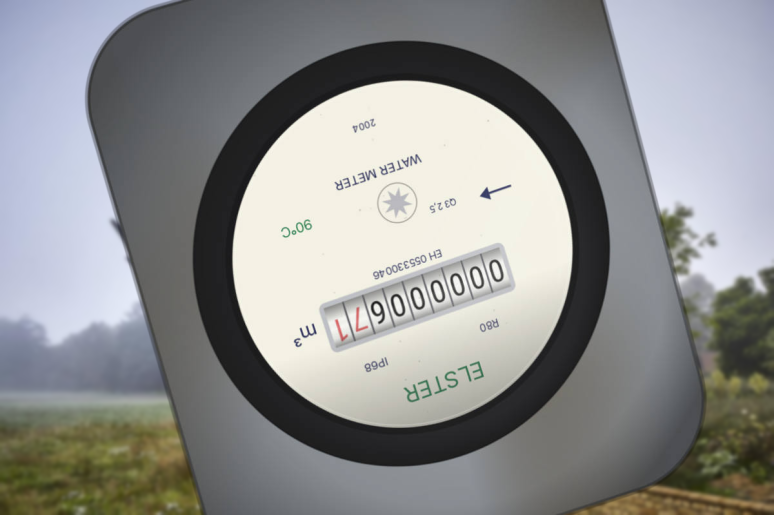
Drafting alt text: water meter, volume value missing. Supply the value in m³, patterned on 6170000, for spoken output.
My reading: 6.71
